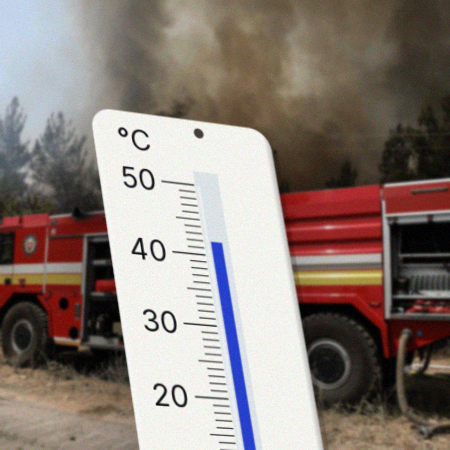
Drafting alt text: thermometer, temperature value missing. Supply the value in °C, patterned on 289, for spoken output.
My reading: 42
